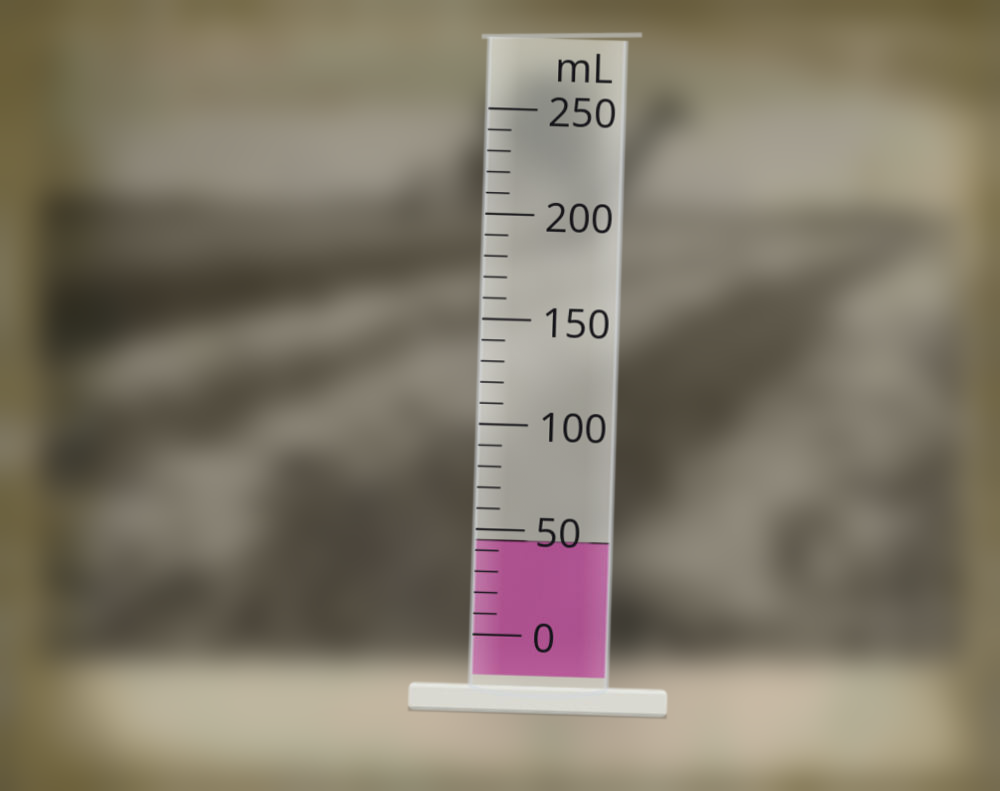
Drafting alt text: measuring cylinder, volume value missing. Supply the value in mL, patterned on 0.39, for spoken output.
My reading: 45
